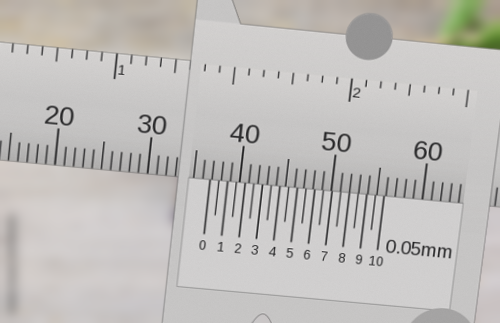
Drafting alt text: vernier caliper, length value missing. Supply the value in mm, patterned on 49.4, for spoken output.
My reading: 36.8
